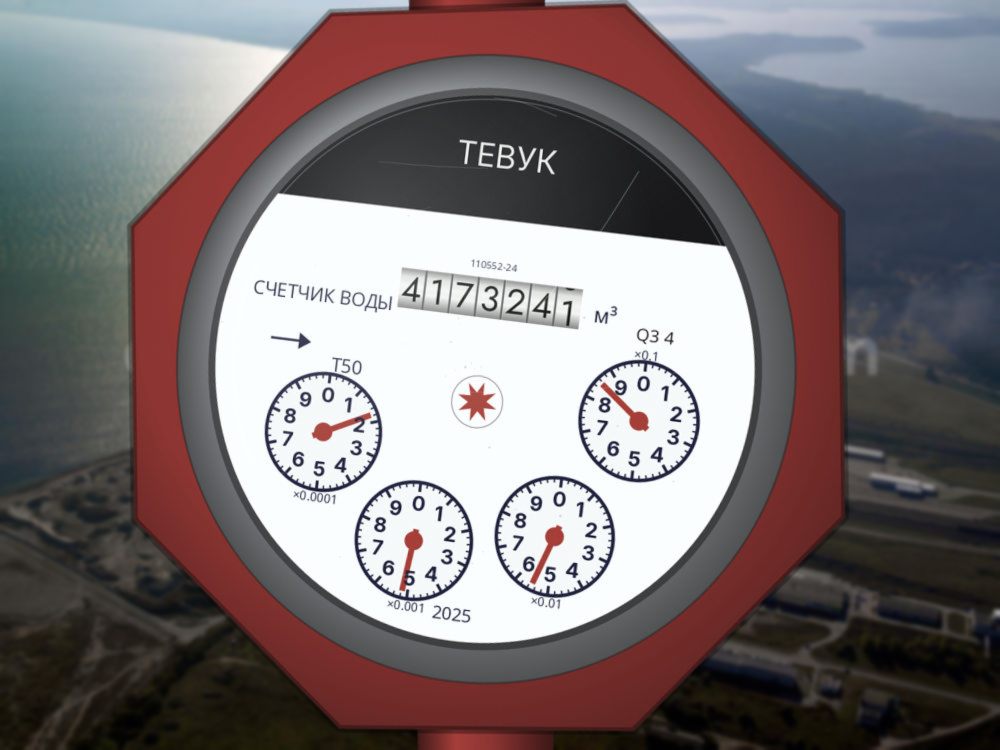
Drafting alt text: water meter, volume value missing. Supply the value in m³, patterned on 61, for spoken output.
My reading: 4173240.8551
